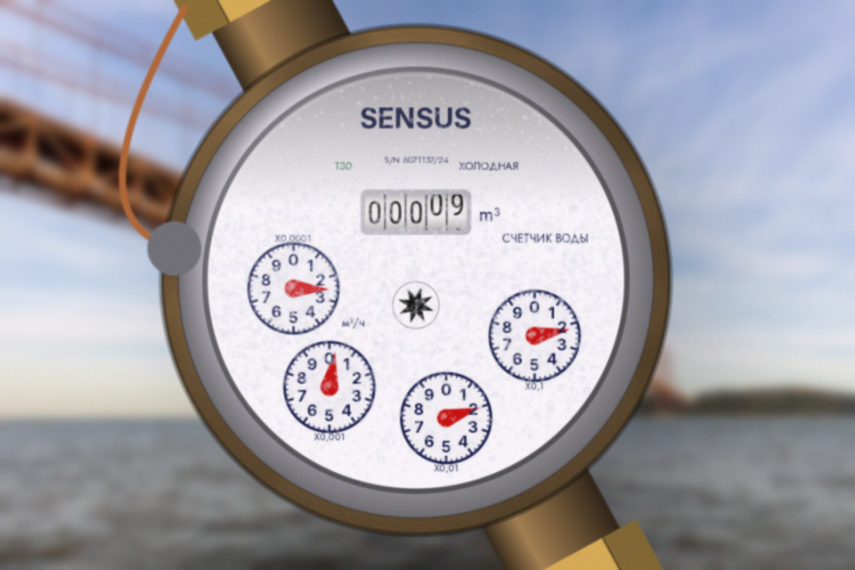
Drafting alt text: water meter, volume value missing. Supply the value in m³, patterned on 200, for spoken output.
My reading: 9.2202
